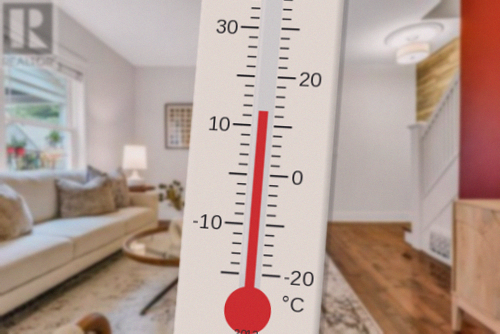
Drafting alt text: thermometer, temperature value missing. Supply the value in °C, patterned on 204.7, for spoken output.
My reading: 13
